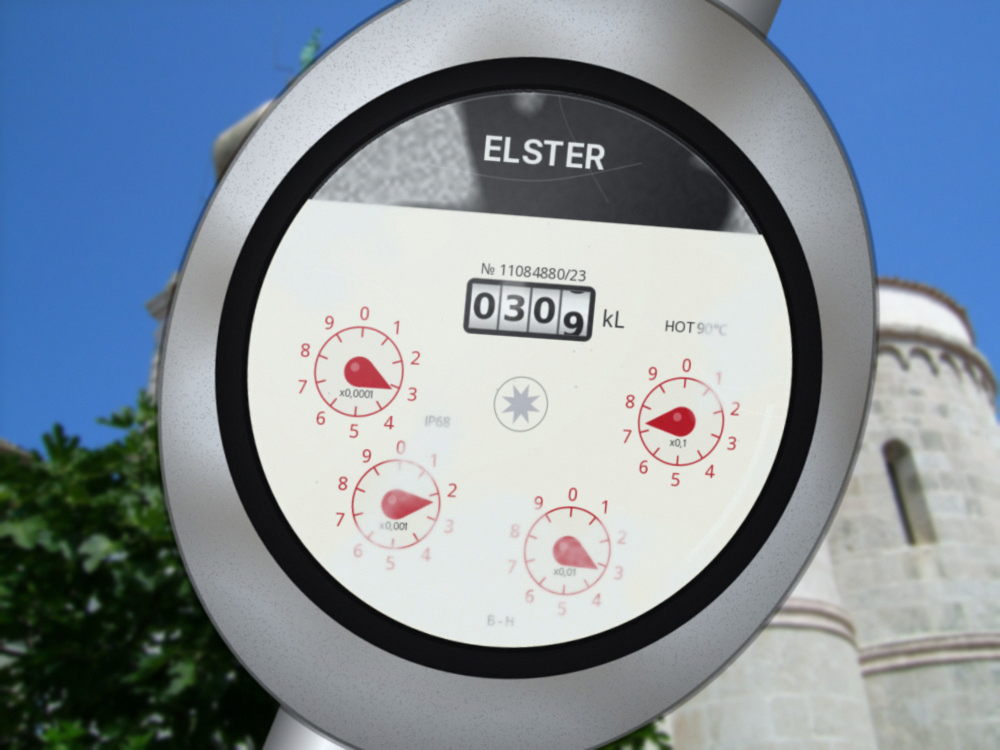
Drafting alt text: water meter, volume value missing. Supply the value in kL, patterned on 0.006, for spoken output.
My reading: 308.7323
